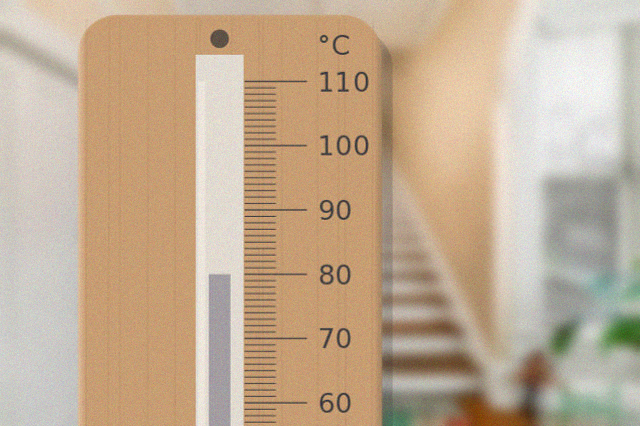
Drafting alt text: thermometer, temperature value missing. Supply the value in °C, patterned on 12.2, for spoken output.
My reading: 80
